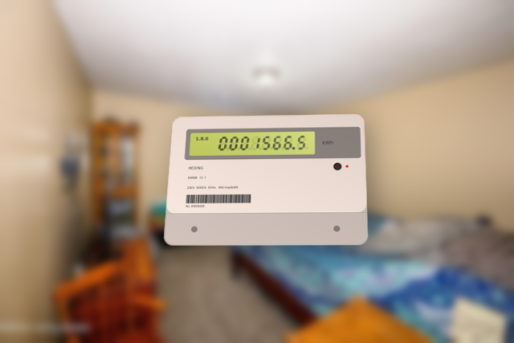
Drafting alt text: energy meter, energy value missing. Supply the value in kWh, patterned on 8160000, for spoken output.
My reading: 1566.5
